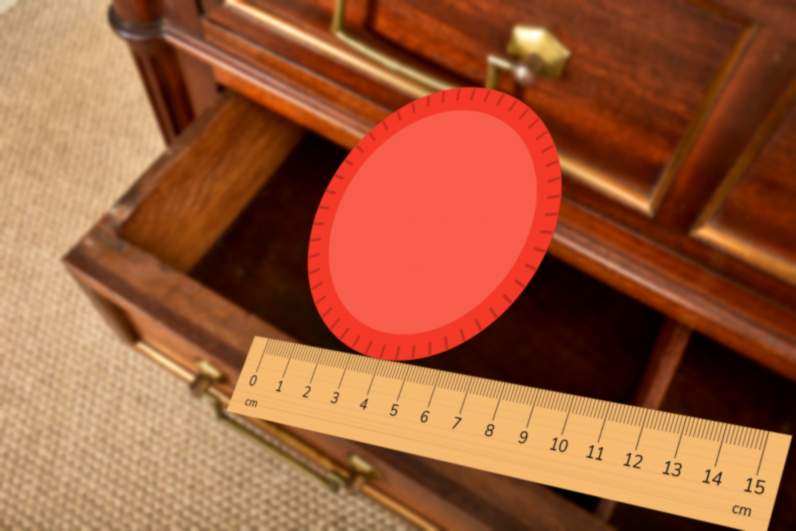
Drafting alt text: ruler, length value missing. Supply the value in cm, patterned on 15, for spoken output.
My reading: 8
